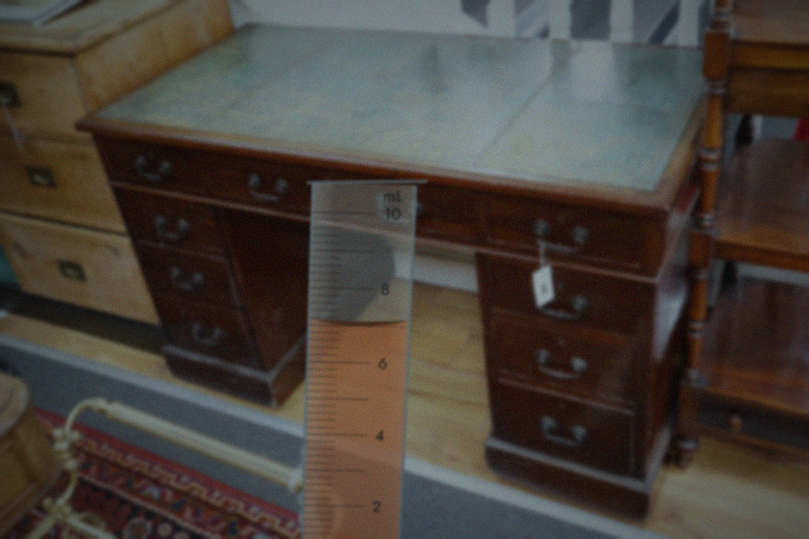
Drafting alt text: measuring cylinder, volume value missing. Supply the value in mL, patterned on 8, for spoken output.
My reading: 7
